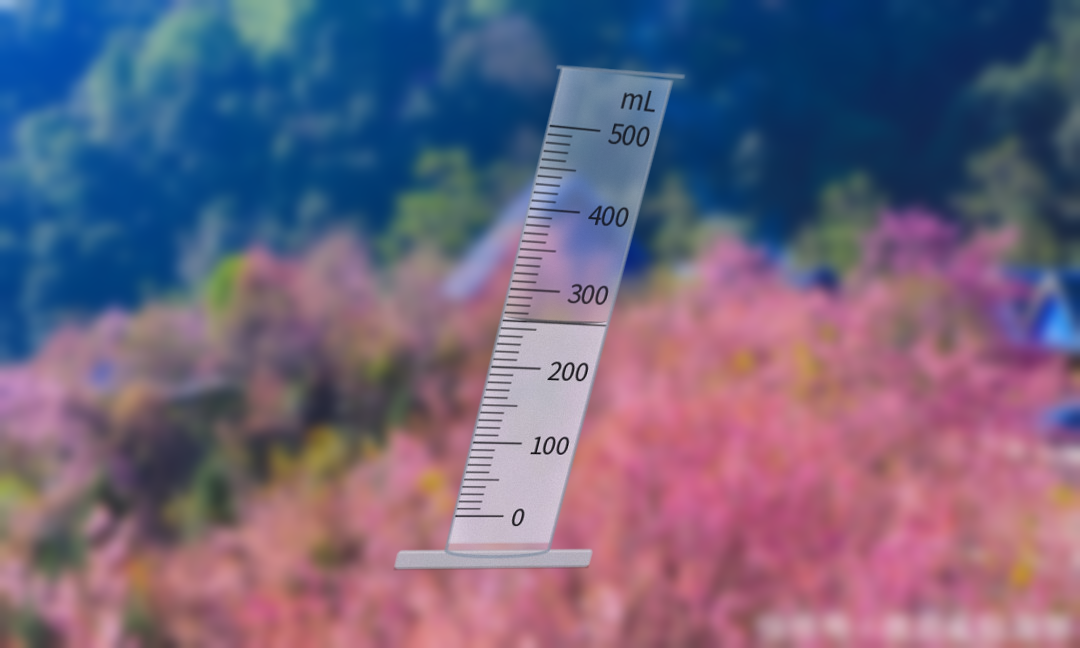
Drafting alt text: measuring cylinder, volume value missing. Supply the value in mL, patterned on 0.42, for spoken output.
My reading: 260
